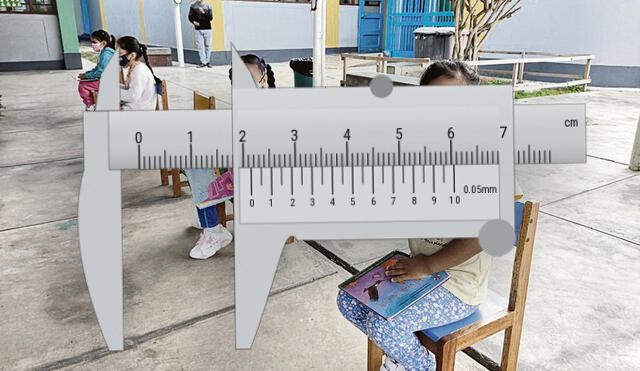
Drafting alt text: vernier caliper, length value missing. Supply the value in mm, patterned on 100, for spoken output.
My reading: 21.5
